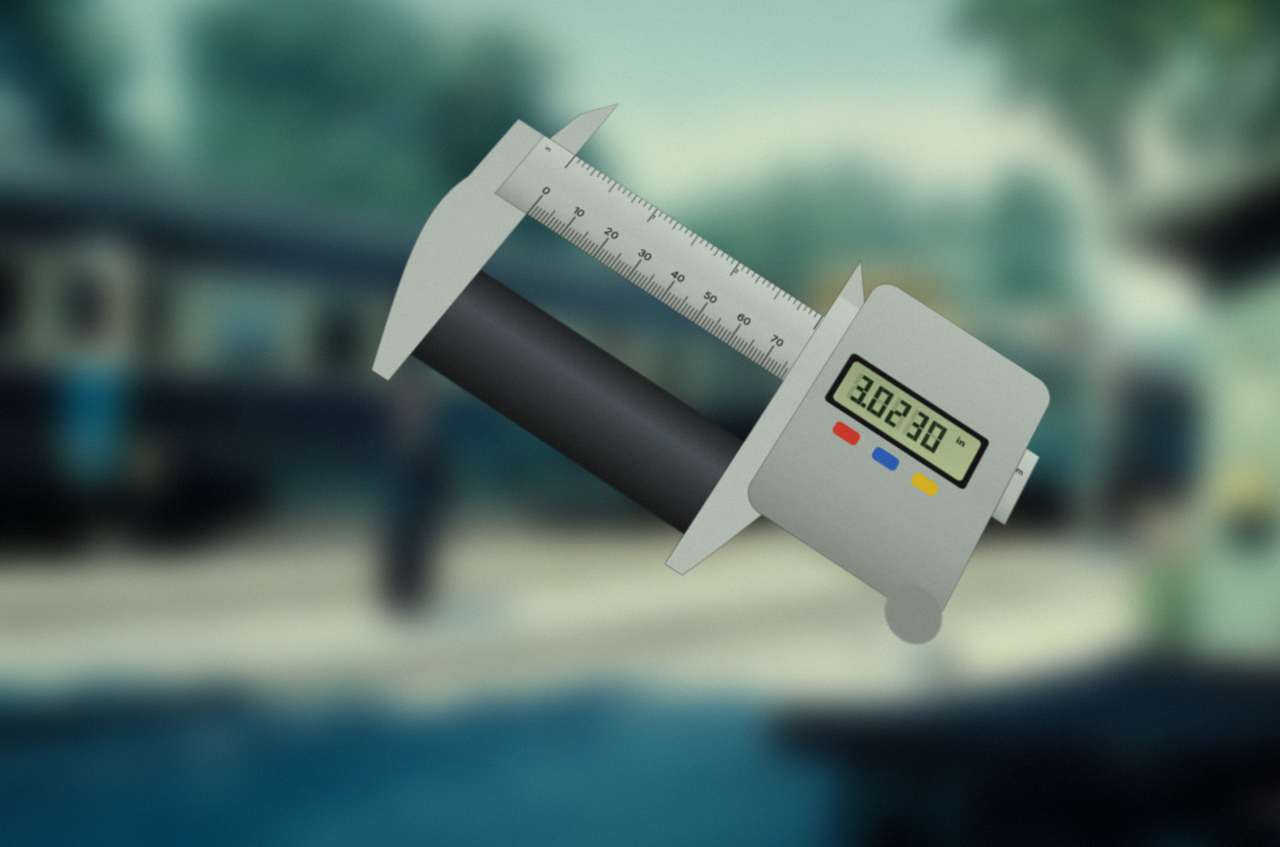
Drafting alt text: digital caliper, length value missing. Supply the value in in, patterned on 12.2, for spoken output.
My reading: 3.0230
